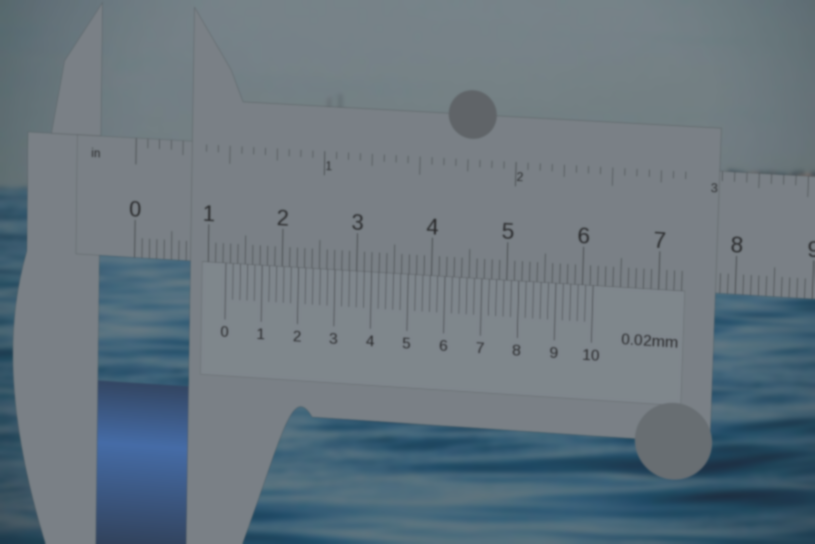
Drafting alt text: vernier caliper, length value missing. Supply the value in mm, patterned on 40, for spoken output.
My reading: 12.4
